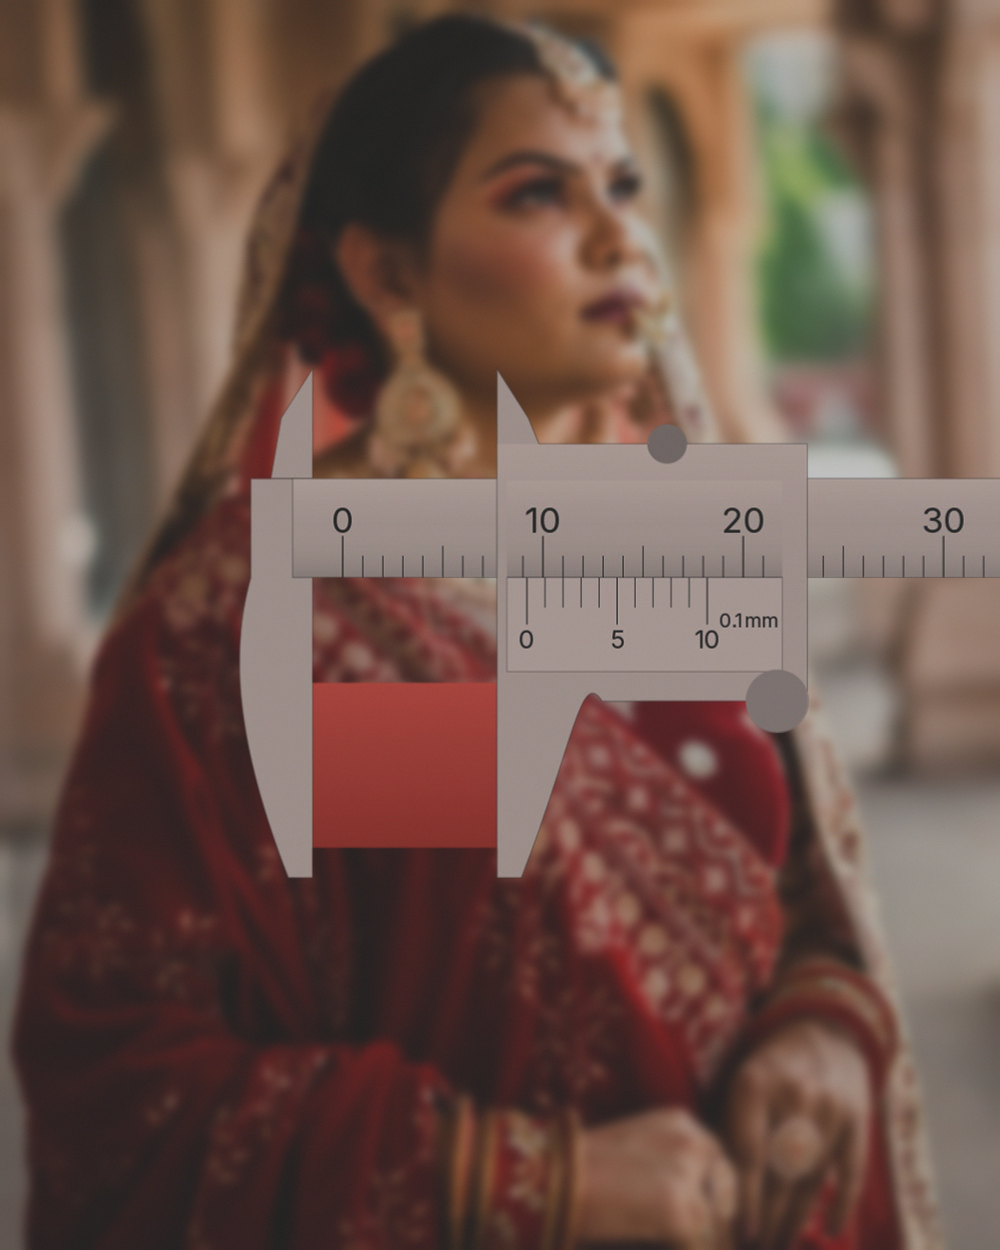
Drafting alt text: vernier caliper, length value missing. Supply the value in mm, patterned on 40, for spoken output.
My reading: 9.2
